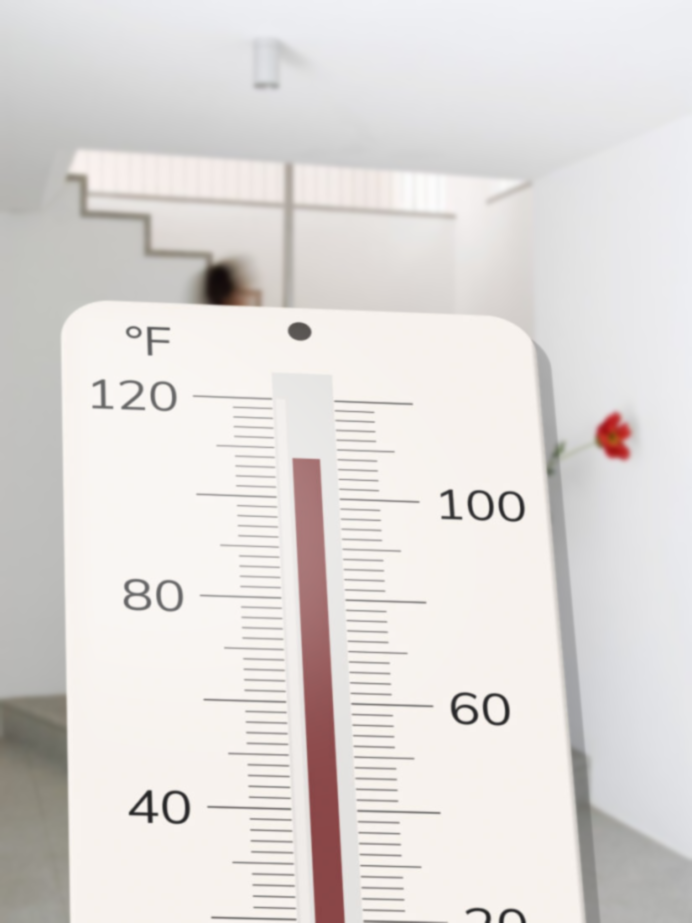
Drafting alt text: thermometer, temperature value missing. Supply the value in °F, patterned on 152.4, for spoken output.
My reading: 108
